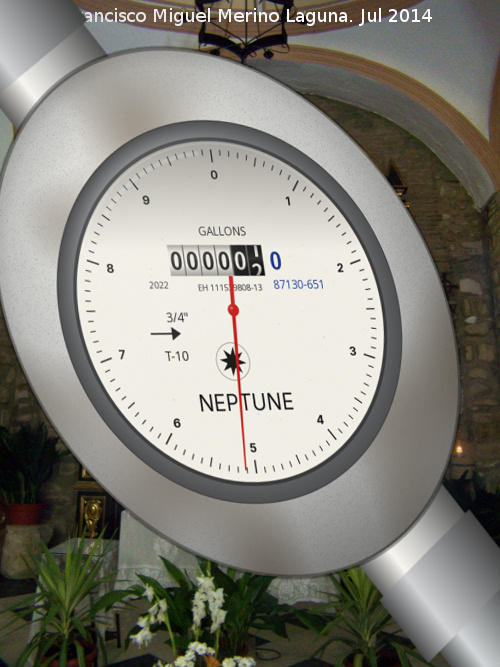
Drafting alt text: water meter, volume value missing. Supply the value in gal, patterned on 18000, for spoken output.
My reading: 15.1
